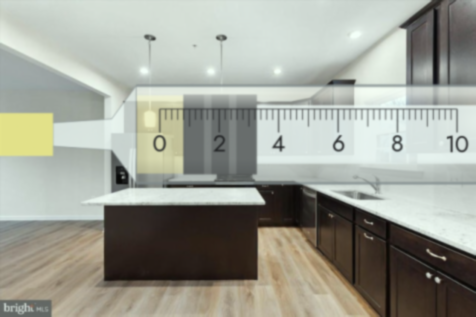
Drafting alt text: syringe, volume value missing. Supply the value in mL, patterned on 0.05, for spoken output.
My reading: 0.8
